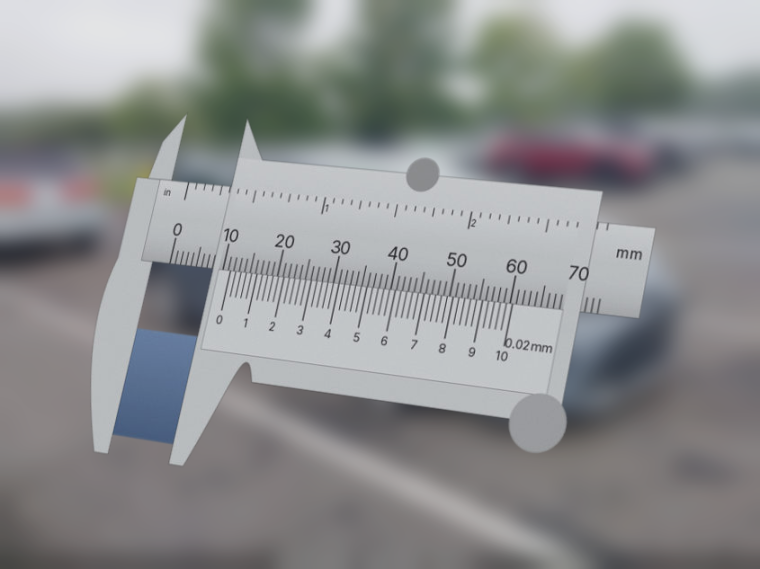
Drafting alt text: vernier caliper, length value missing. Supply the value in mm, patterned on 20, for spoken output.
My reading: 11.4
